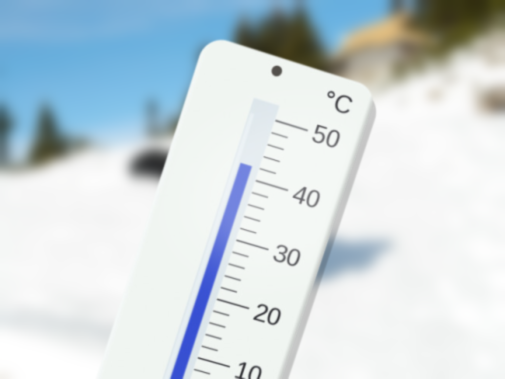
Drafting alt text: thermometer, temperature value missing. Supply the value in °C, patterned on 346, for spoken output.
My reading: 42
